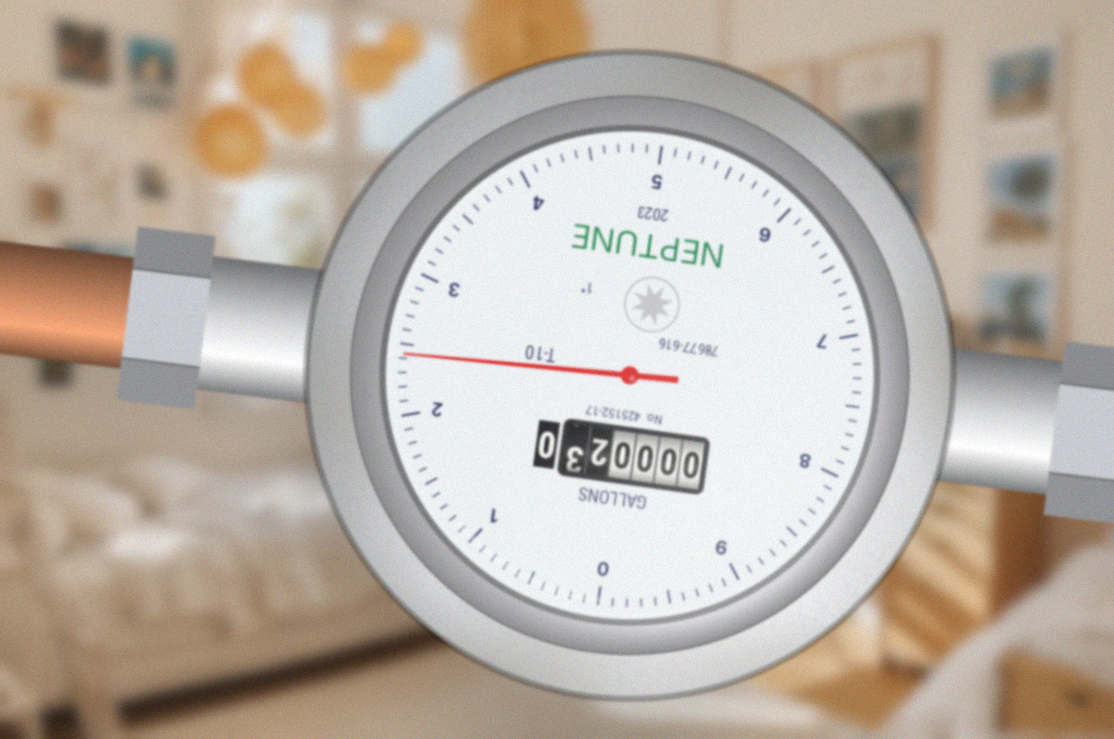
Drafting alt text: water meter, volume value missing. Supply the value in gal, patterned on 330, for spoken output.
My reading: 232.4
